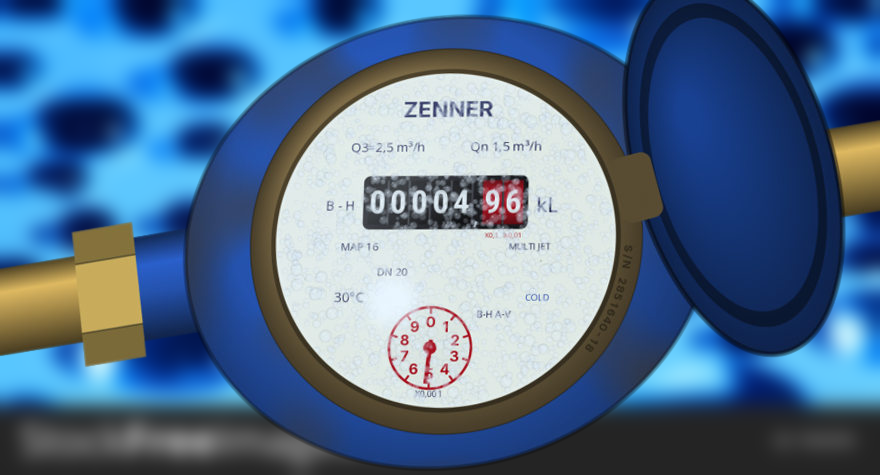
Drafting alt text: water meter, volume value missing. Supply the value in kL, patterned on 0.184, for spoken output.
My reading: 4.965
